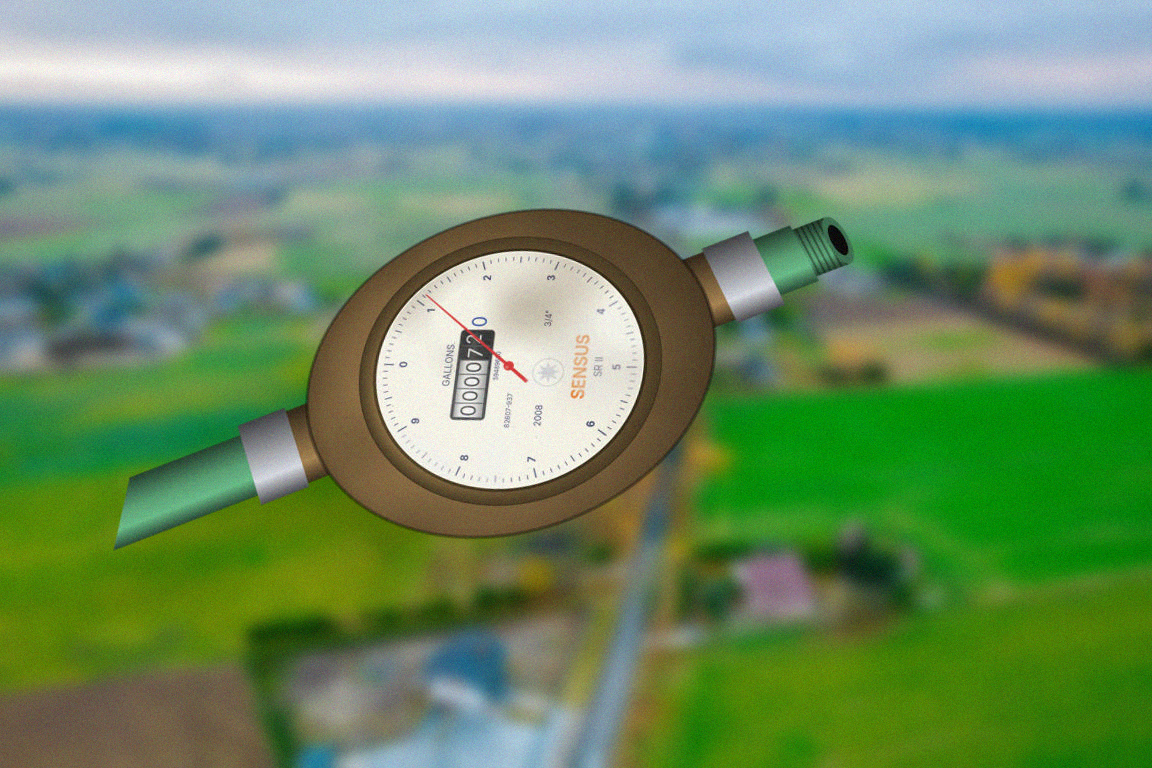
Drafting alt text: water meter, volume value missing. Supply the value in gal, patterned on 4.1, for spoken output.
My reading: 721.1
